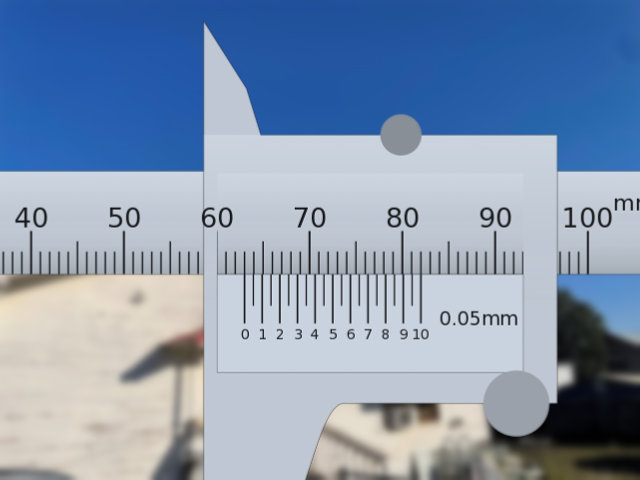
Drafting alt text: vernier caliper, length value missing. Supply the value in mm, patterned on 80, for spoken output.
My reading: 63.0
